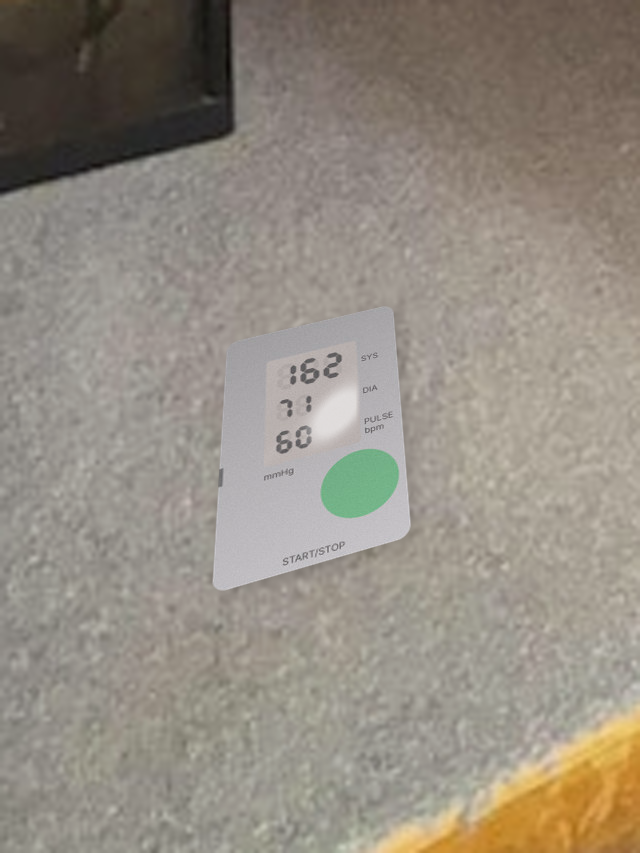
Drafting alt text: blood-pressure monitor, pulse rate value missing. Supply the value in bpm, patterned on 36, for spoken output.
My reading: 60
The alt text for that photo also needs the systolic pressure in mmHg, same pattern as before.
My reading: 162
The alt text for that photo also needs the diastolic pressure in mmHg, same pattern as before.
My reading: 71
